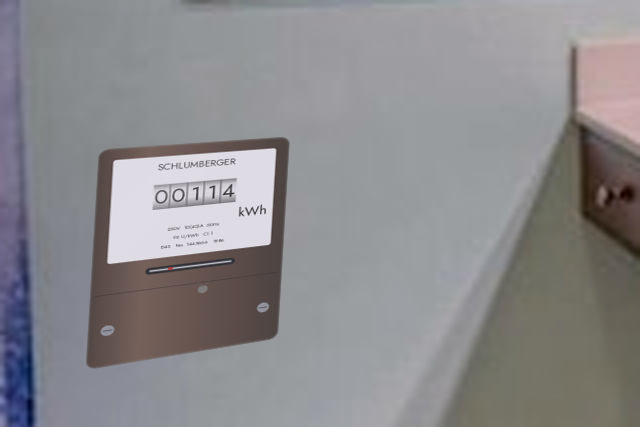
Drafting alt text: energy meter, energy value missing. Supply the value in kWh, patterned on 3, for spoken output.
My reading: 114
